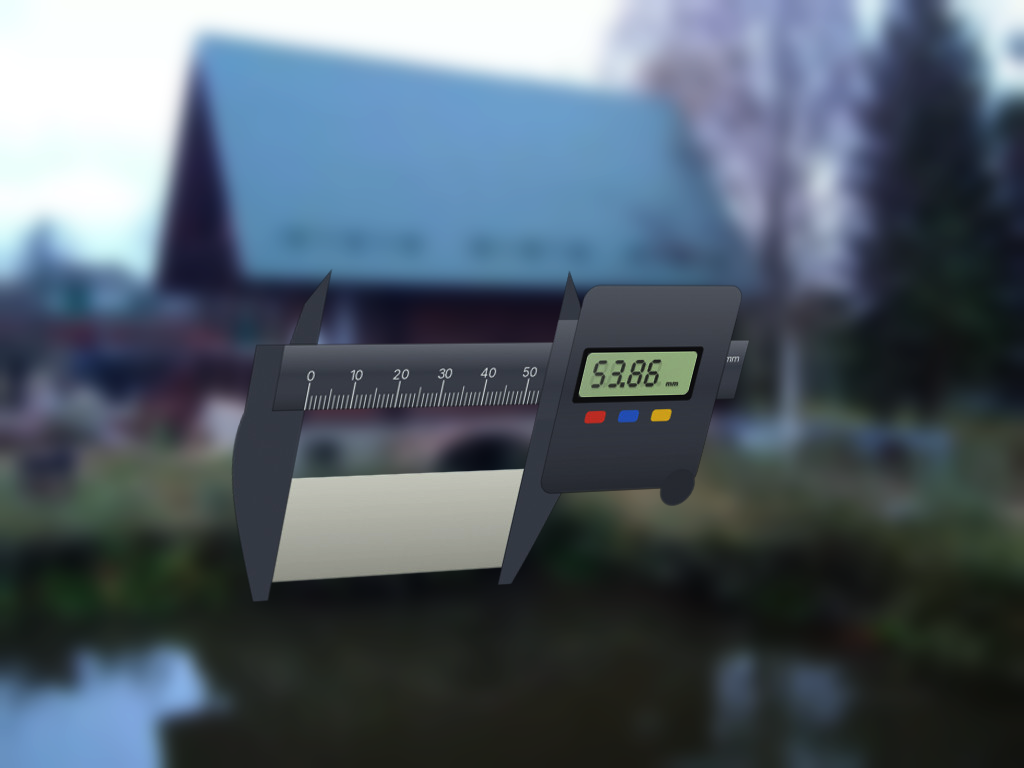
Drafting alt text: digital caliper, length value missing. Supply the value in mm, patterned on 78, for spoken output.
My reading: 53.86
